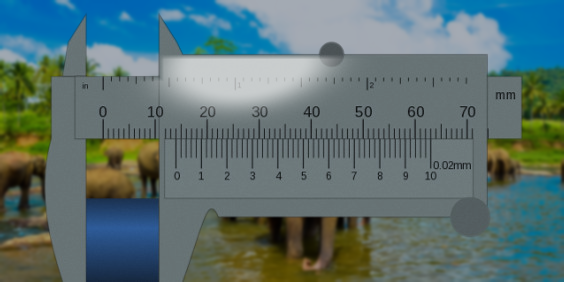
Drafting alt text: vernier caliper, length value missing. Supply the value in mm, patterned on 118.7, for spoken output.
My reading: 14.0
